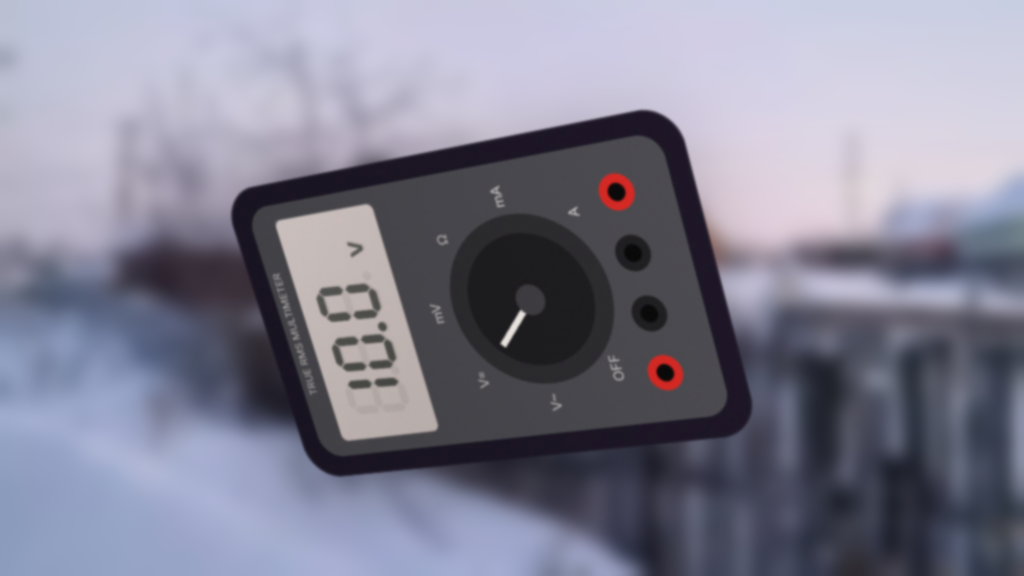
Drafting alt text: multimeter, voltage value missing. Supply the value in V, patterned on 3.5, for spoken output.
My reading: 10.0
